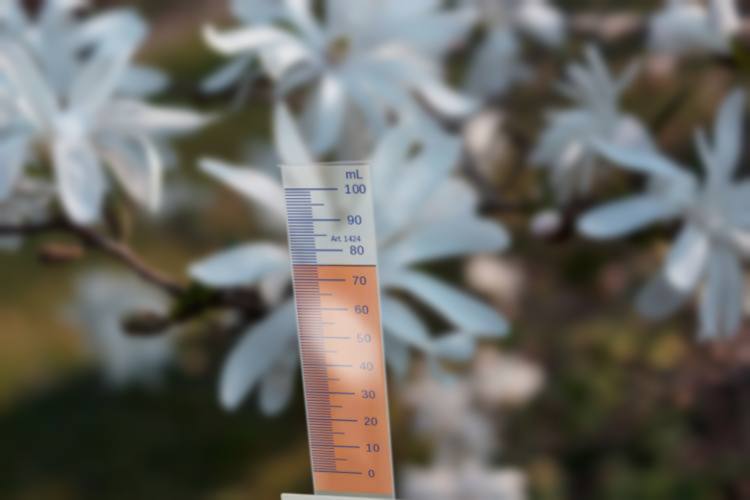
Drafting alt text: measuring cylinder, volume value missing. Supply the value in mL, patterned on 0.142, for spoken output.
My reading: 75
